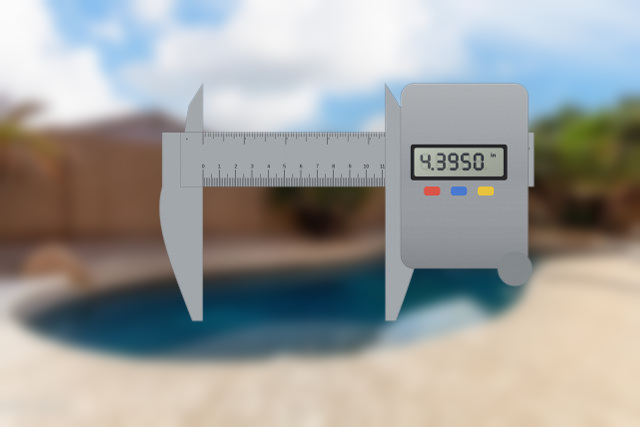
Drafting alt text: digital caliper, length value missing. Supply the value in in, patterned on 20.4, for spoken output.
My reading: 4.3950
